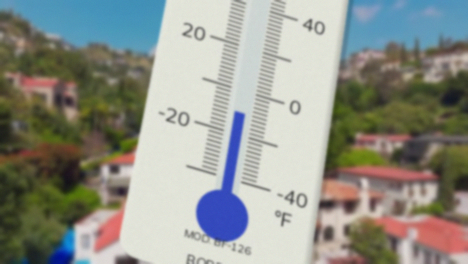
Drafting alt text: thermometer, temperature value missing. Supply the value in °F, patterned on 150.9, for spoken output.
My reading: -10
